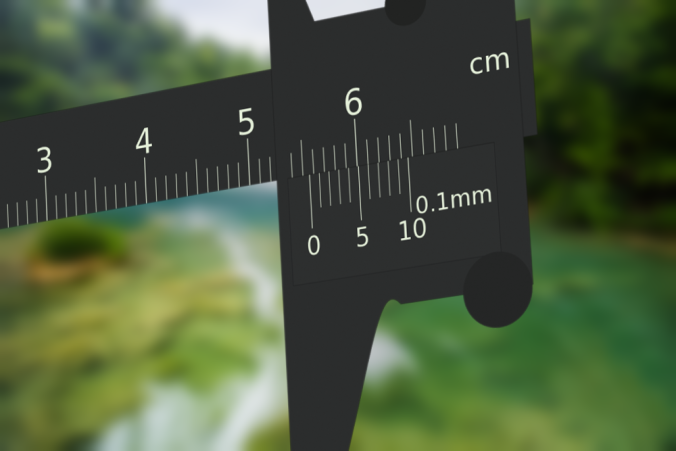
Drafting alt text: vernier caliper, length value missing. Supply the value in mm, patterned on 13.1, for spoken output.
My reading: 55.6
